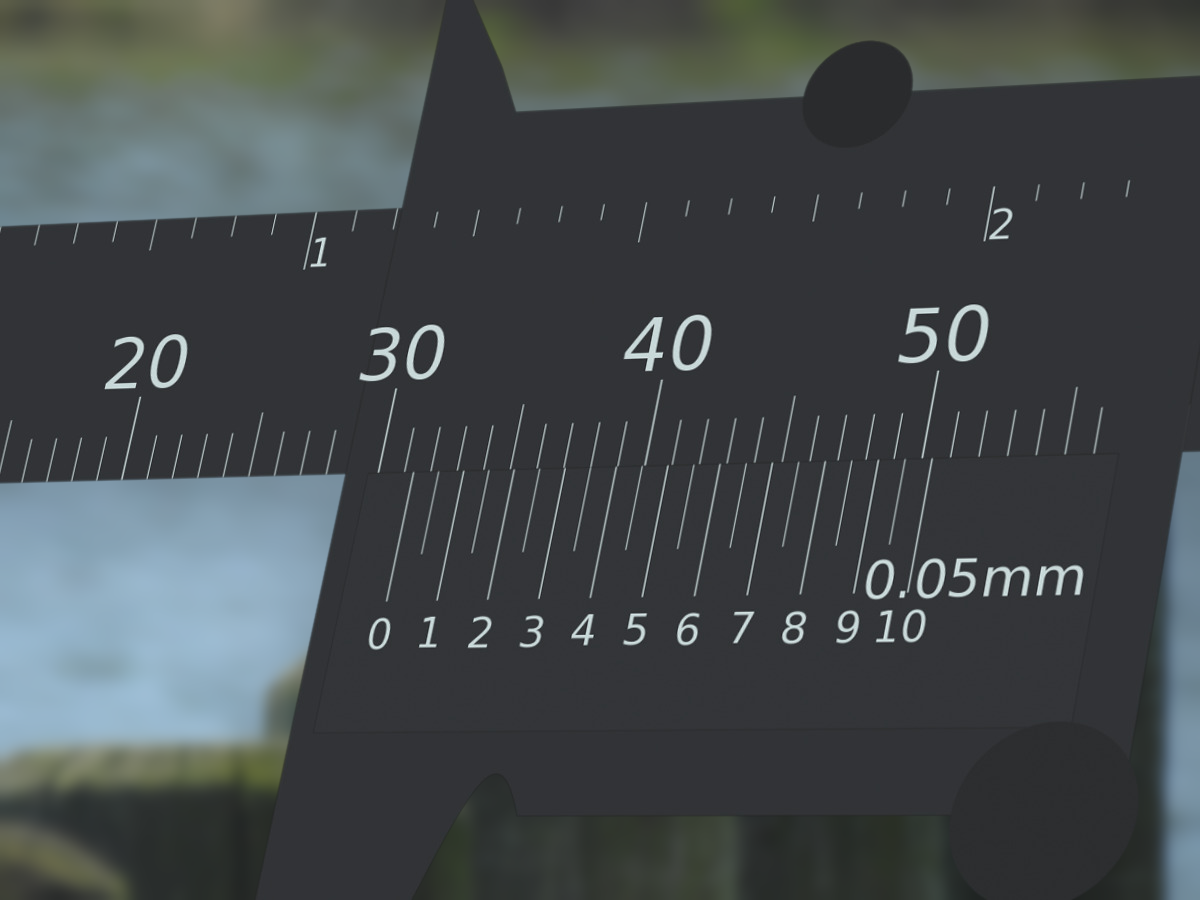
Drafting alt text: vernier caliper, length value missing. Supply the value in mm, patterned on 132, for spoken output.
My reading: 31.35
